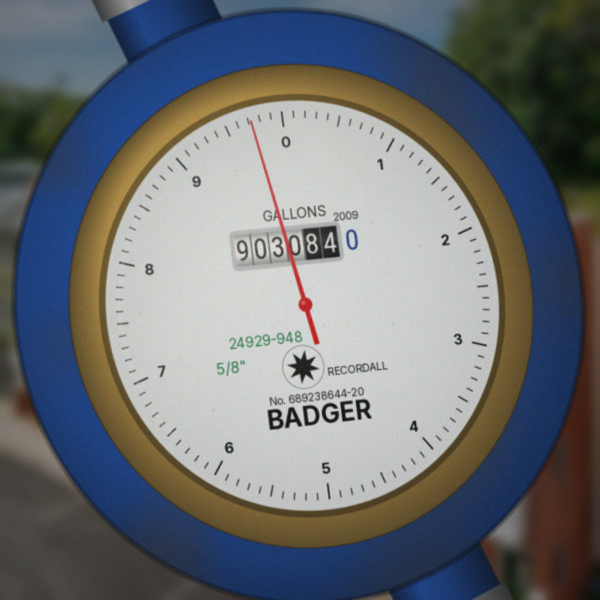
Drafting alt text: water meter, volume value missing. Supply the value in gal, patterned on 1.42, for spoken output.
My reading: 9030839.7
